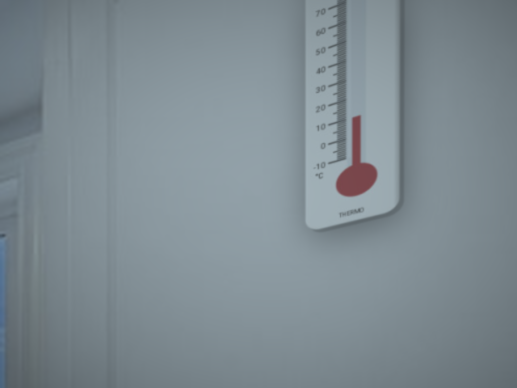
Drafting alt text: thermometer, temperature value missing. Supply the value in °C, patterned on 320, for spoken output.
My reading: 10
